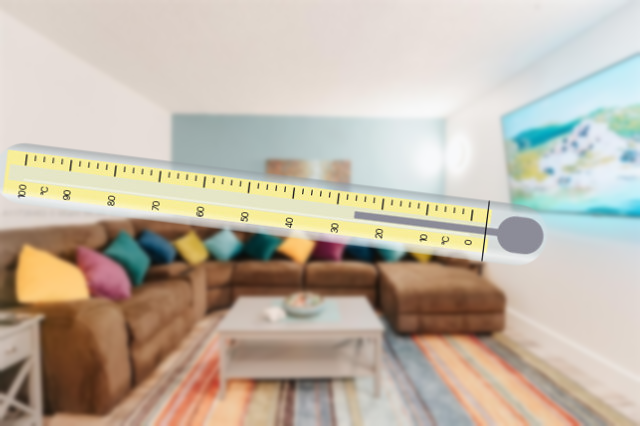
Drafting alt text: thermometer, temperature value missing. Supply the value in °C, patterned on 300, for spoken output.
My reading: 26
